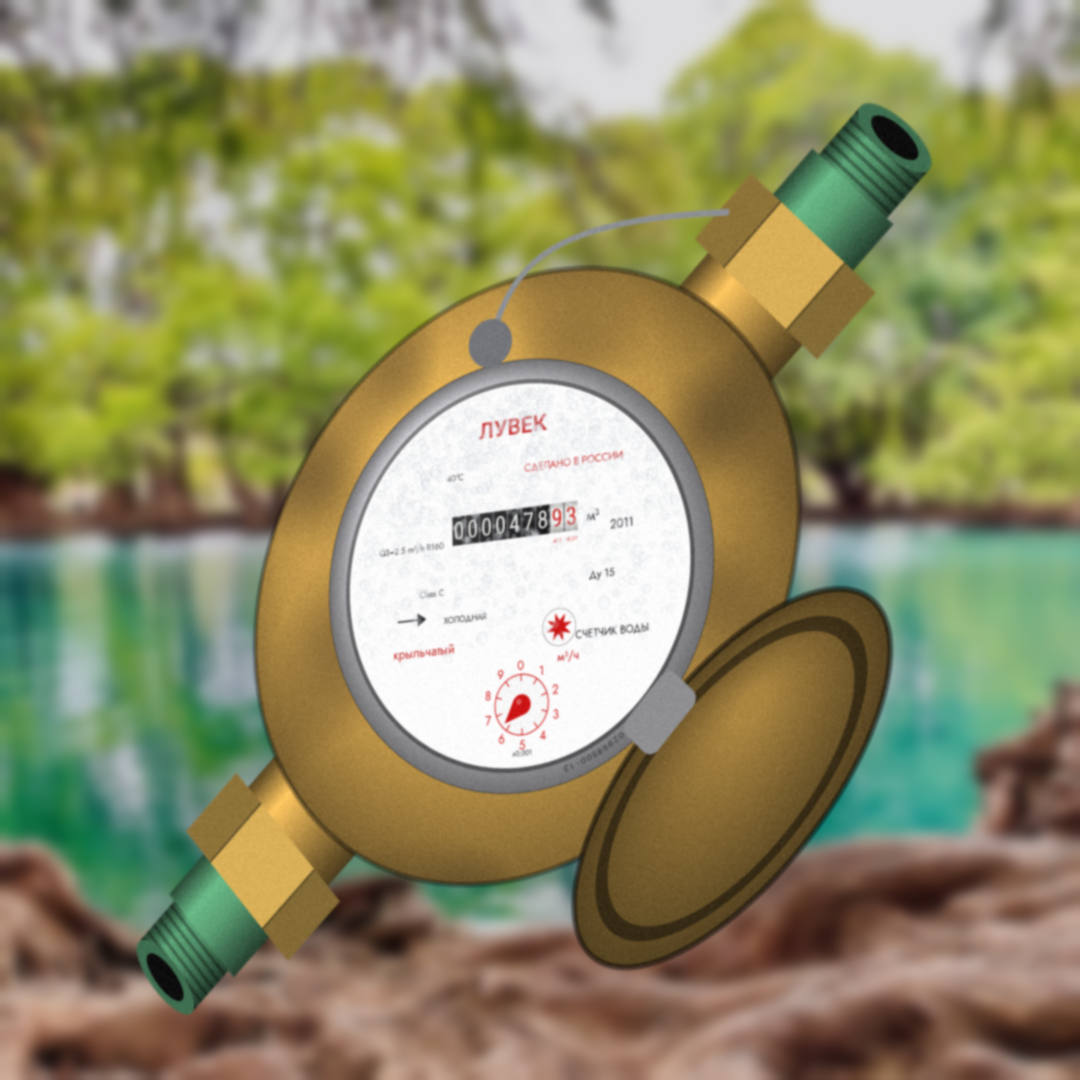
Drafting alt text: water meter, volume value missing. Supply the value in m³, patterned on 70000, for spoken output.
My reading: 478.936
